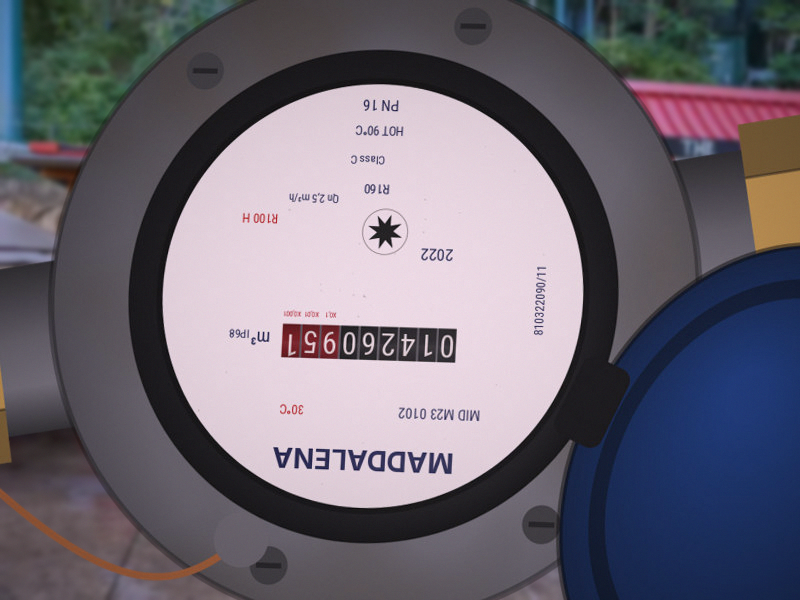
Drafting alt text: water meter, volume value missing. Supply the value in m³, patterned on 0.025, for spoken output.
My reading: 14260.951
